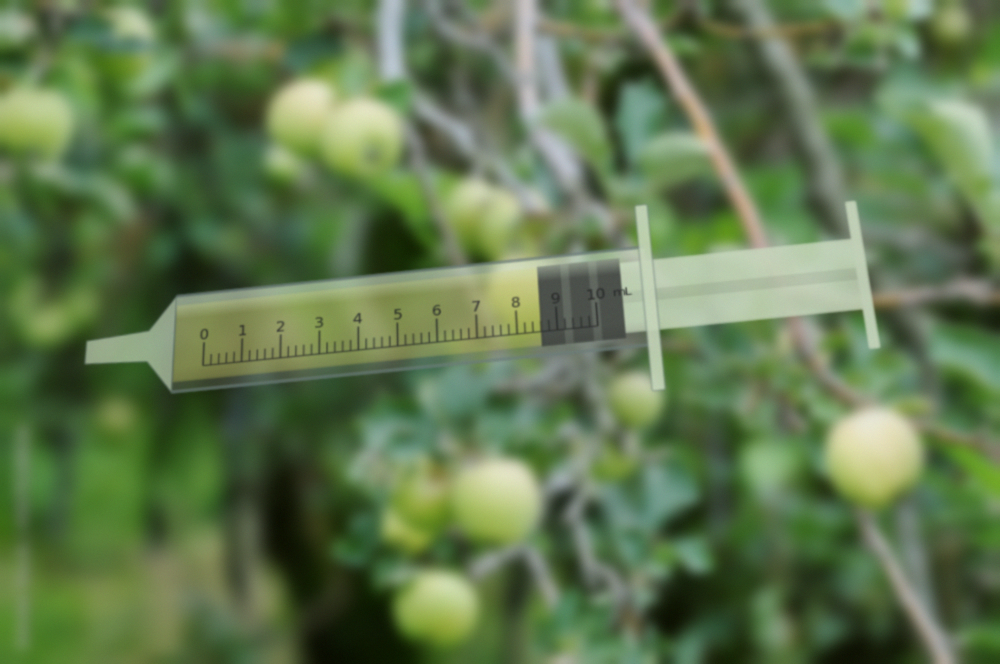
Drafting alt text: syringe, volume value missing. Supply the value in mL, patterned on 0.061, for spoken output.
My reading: 8.6
